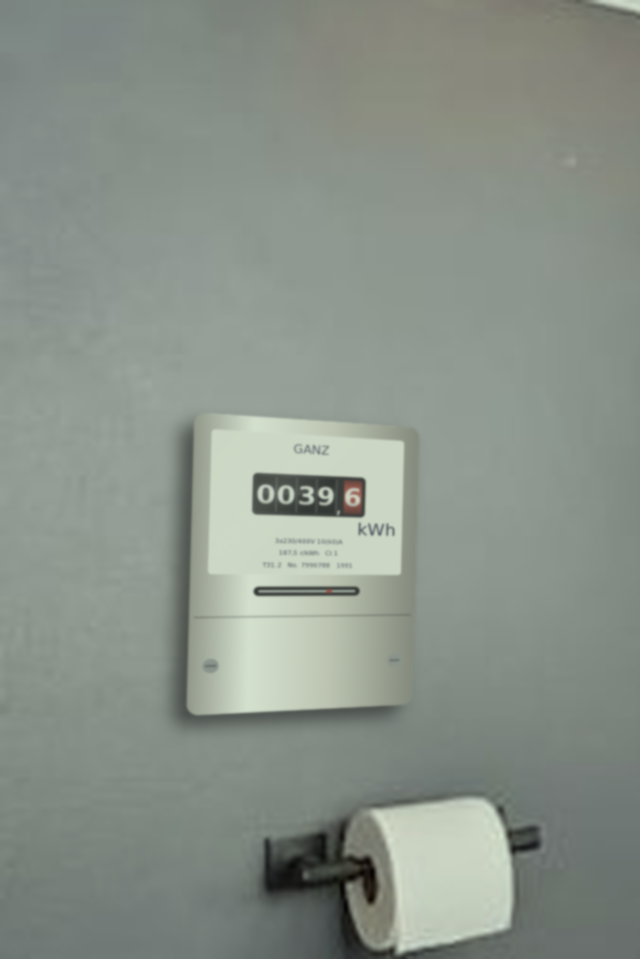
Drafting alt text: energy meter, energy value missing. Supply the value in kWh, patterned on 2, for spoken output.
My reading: 39.6
